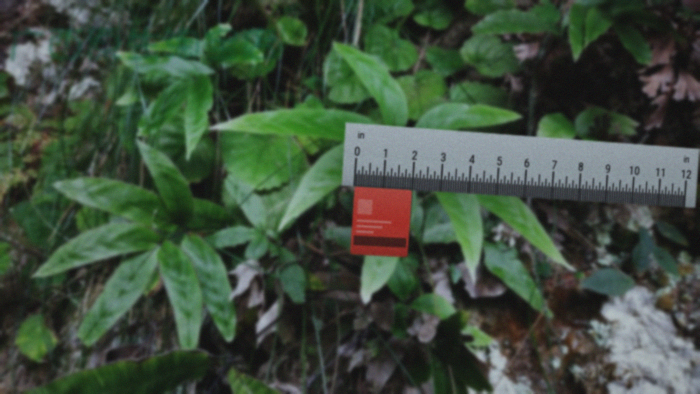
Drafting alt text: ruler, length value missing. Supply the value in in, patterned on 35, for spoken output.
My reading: 2
